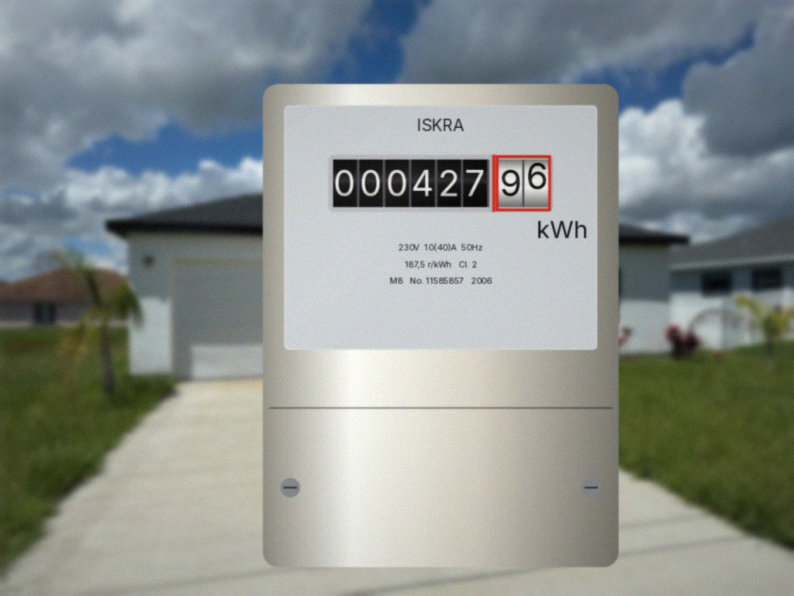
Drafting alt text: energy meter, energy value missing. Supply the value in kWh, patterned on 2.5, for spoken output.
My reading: 427.96
